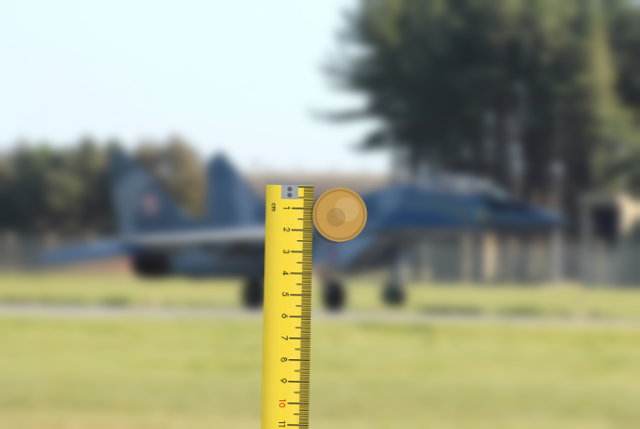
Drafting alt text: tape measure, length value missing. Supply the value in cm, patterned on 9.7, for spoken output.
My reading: 2.5
